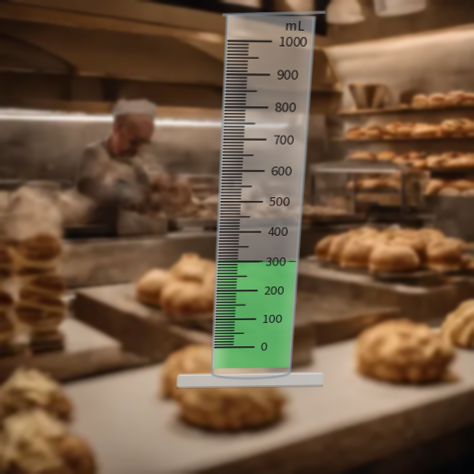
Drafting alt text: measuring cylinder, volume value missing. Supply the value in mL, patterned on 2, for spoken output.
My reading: 300
